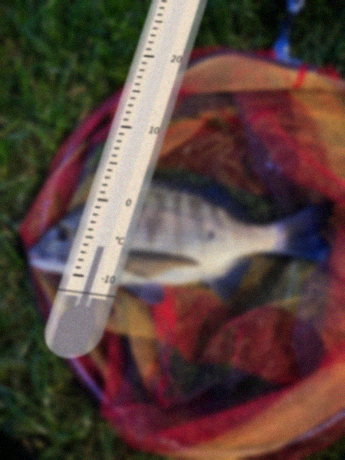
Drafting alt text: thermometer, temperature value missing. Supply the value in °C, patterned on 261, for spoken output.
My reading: -6
